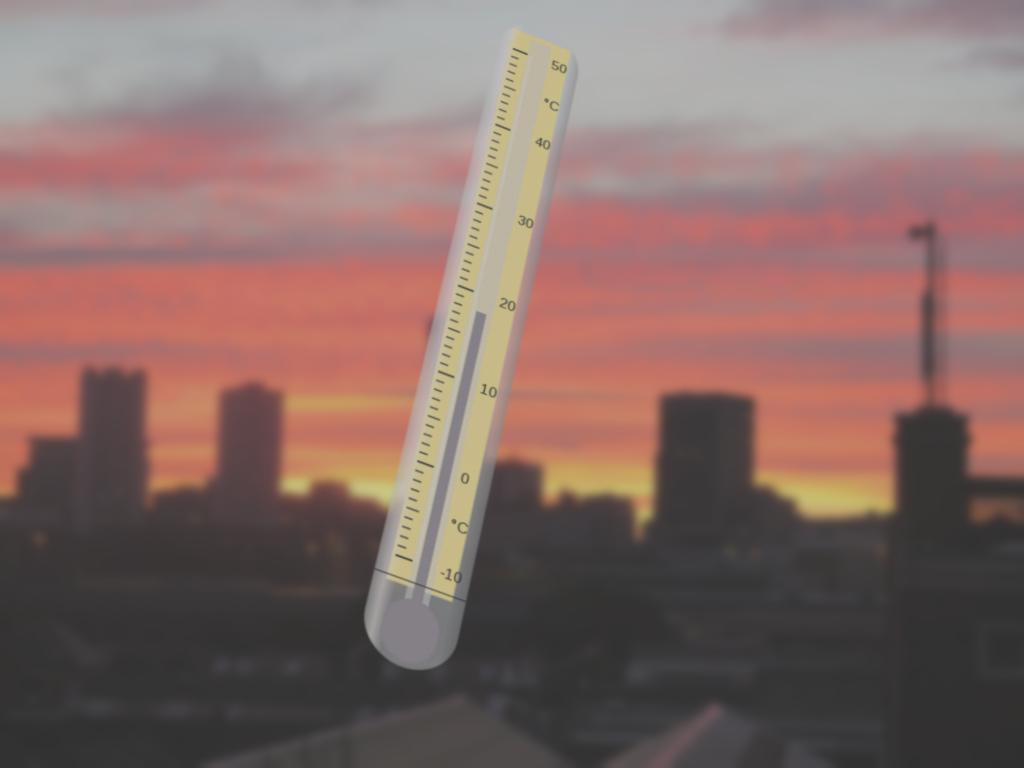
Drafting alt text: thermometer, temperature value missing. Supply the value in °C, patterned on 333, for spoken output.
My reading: 18
